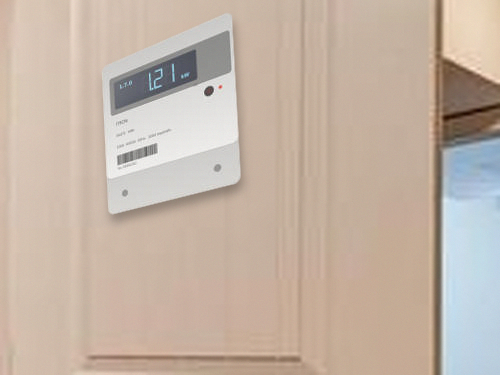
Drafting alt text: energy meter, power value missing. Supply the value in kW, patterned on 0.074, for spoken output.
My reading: 1.21
